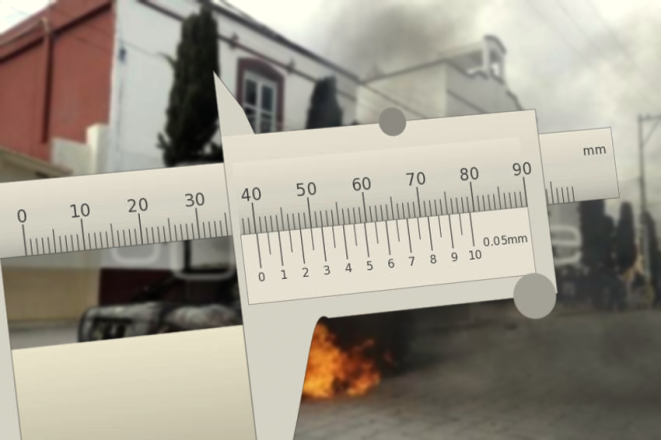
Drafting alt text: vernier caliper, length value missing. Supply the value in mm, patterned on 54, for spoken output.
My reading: 40.2
